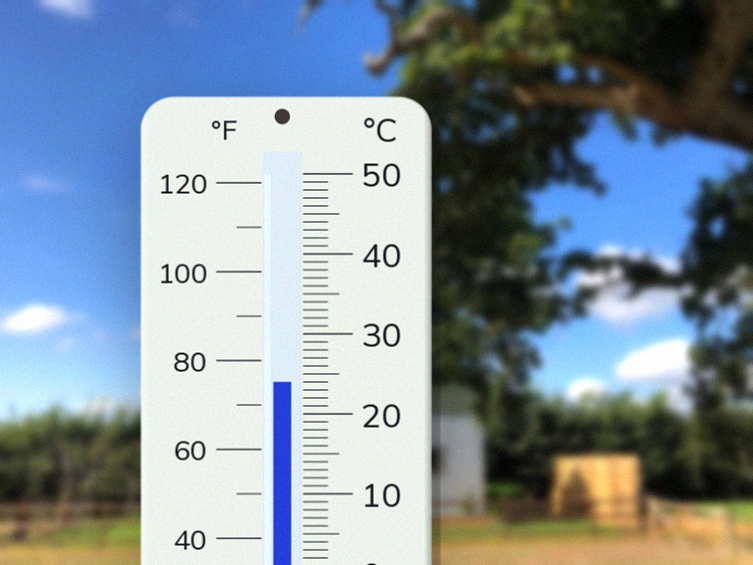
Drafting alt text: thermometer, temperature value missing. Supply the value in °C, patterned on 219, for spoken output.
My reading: 24
